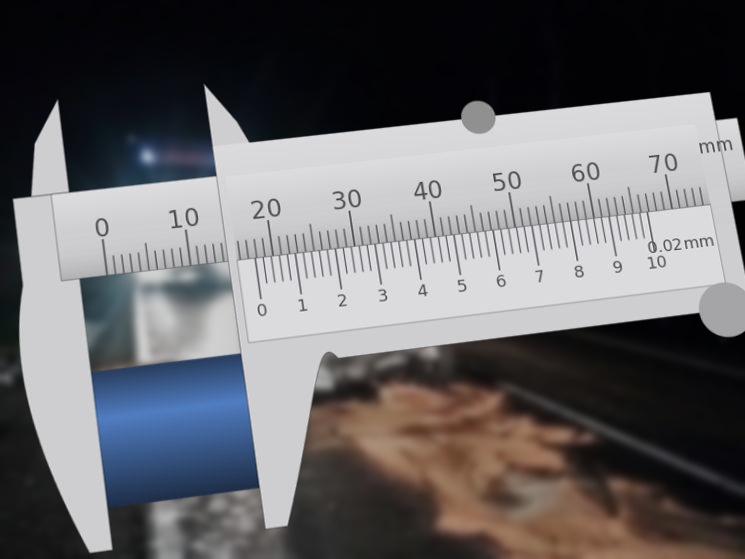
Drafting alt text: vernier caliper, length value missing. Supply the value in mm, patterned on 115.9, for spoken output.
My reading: 17.8
